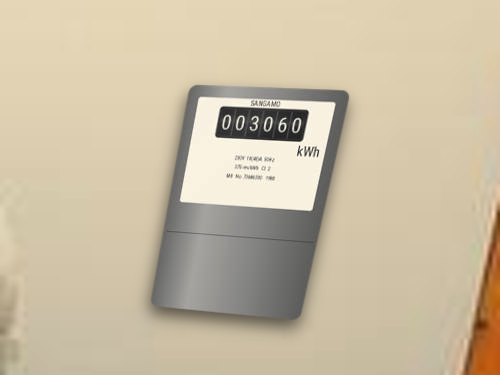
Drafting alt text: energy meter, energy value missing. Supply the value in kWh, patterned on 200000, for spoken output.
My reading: 3060
